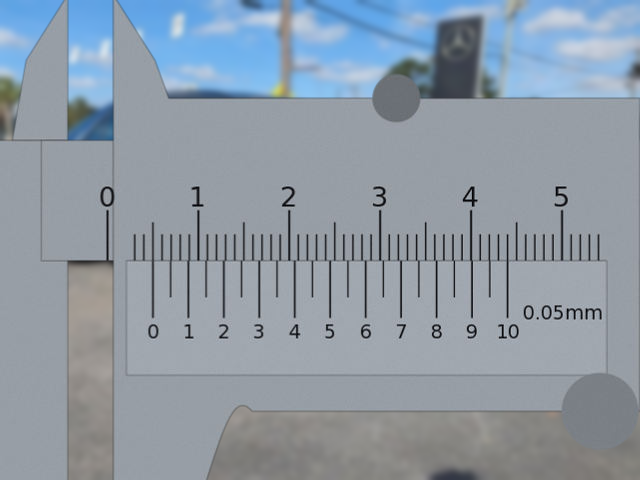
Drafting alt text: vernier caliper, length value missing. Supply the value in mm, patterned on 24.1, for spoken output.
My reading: 5.0
